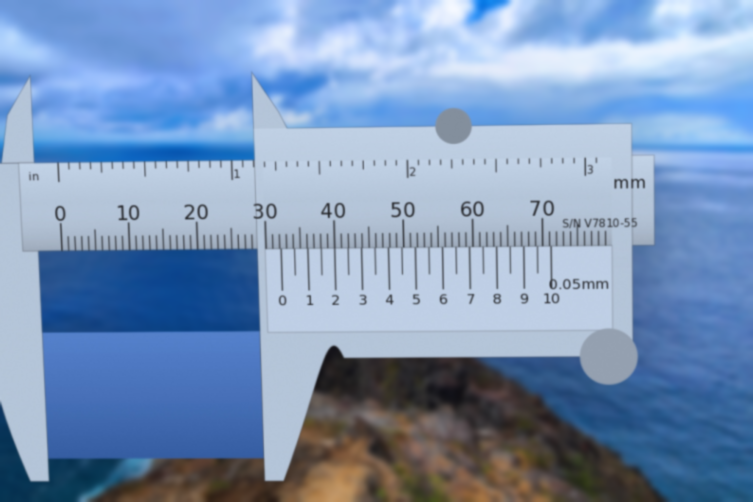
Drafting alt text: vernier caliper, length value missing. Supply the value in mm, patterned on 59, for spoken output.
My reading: 32.2
